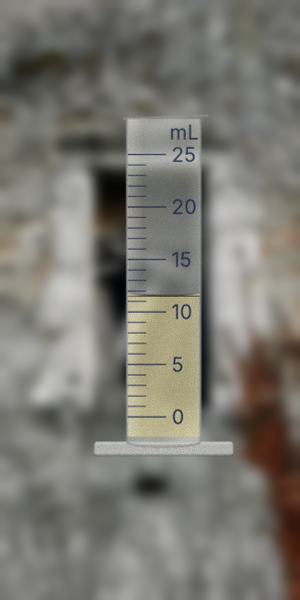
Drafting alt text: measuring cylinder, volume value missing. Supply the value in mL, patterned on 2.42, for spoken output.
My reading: 11.5
